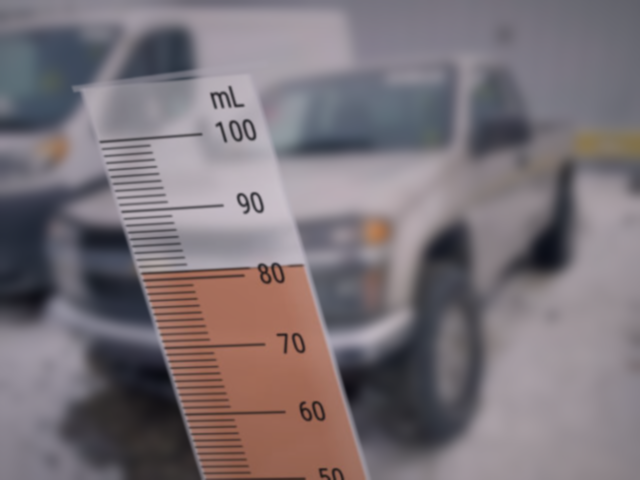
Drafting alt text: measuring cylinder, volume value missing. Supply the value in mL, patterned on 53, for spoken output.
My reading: 81
